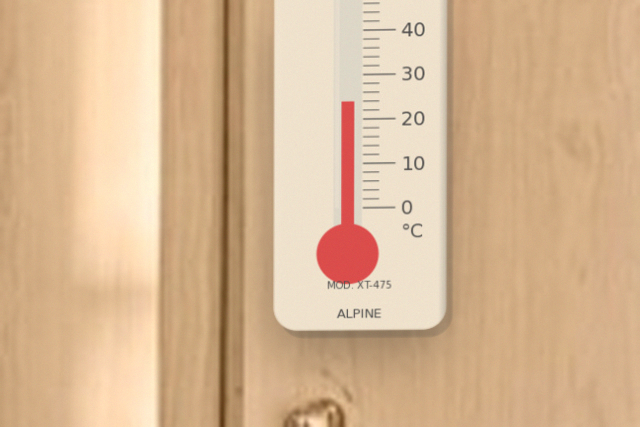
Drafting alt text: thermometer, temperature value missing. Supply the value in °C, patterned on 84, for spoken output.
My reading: 24
